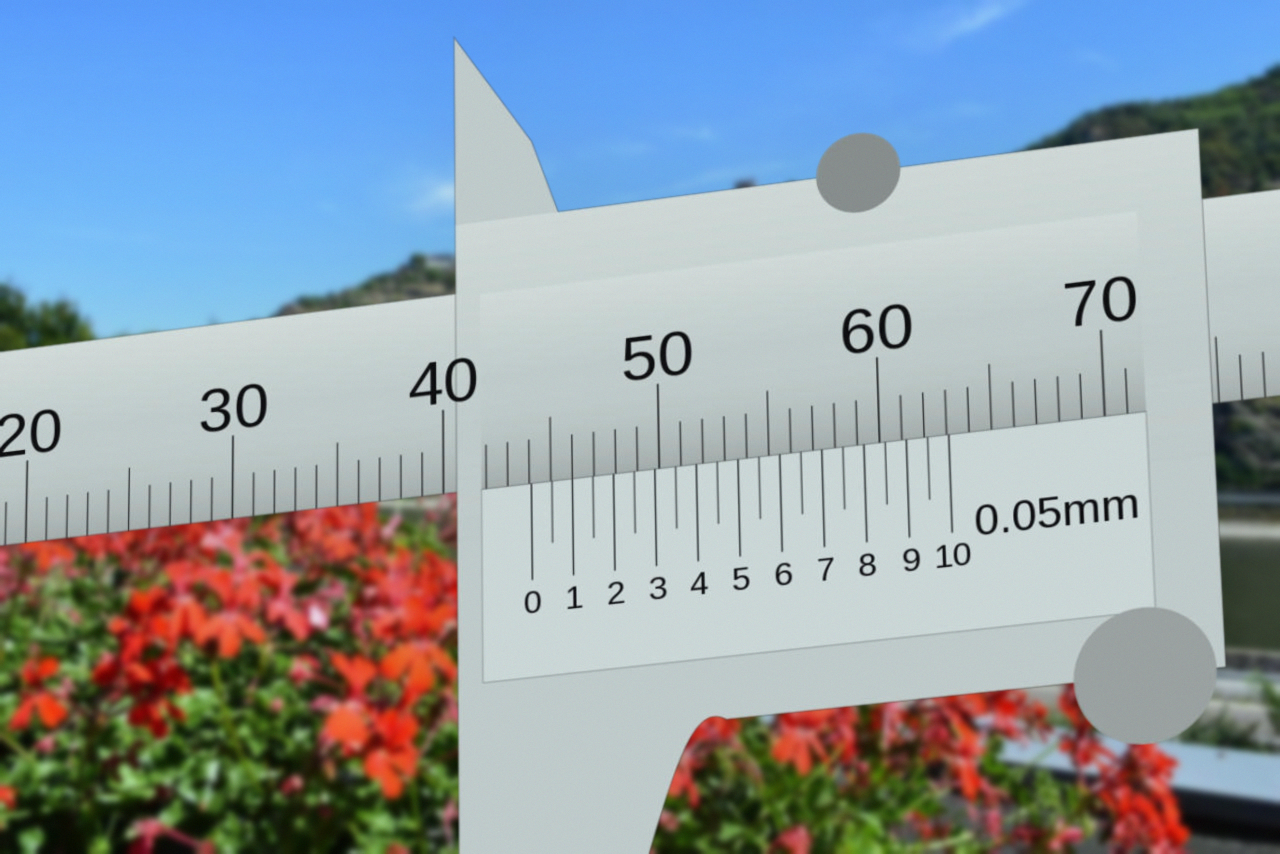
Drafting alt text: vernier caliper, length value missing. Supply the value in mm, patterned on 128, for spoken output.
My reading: 44.1
